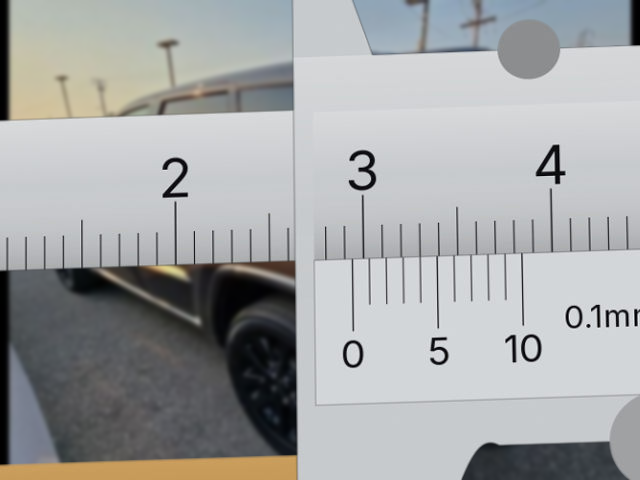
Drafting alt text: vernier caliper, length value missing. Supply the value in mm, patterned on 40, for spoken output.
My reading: 29.4
